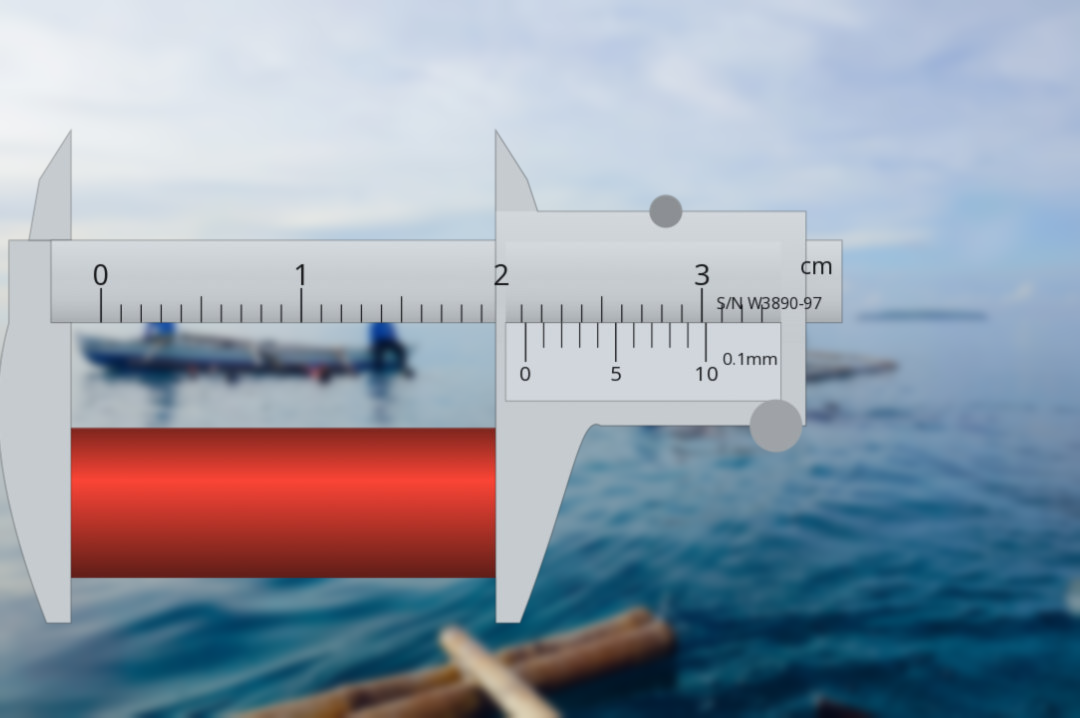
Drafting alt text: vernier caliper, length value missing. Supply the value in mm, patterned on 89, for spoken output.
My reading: 21.2
